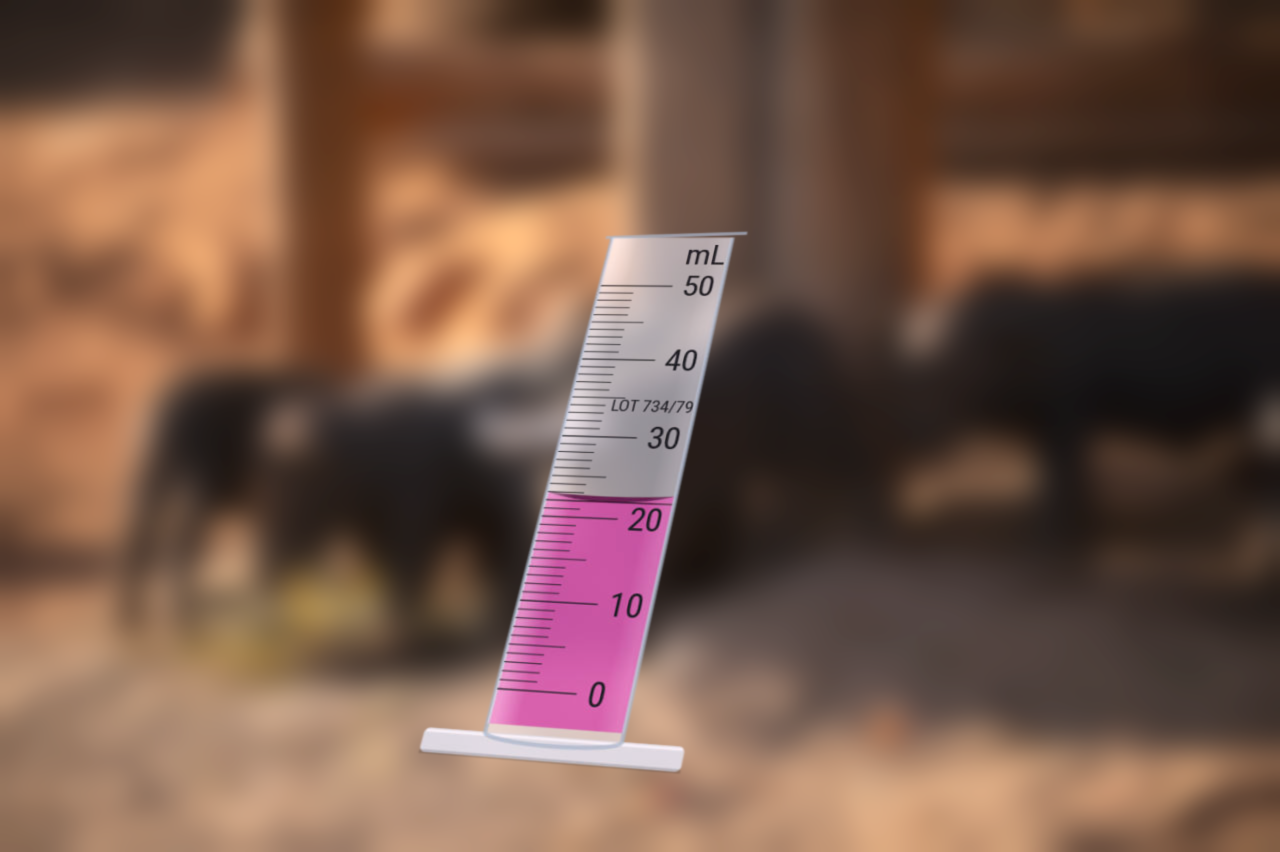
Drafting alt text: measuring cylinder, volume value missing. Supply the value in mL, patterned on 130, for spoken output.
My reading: 22
